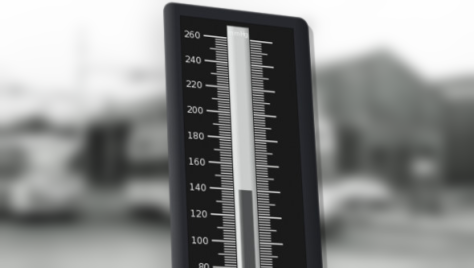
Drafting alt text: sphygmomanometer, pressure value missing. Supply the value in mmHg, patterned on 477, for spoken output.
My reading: 140
